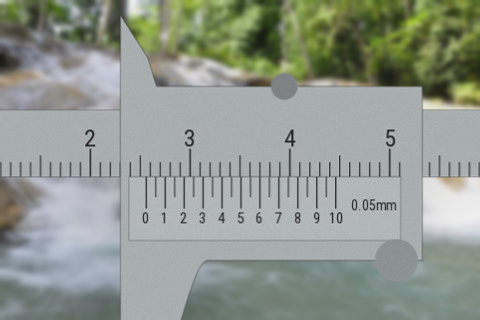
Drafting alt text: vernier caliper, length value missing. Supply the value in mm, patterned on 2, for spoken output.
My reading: 25.6
